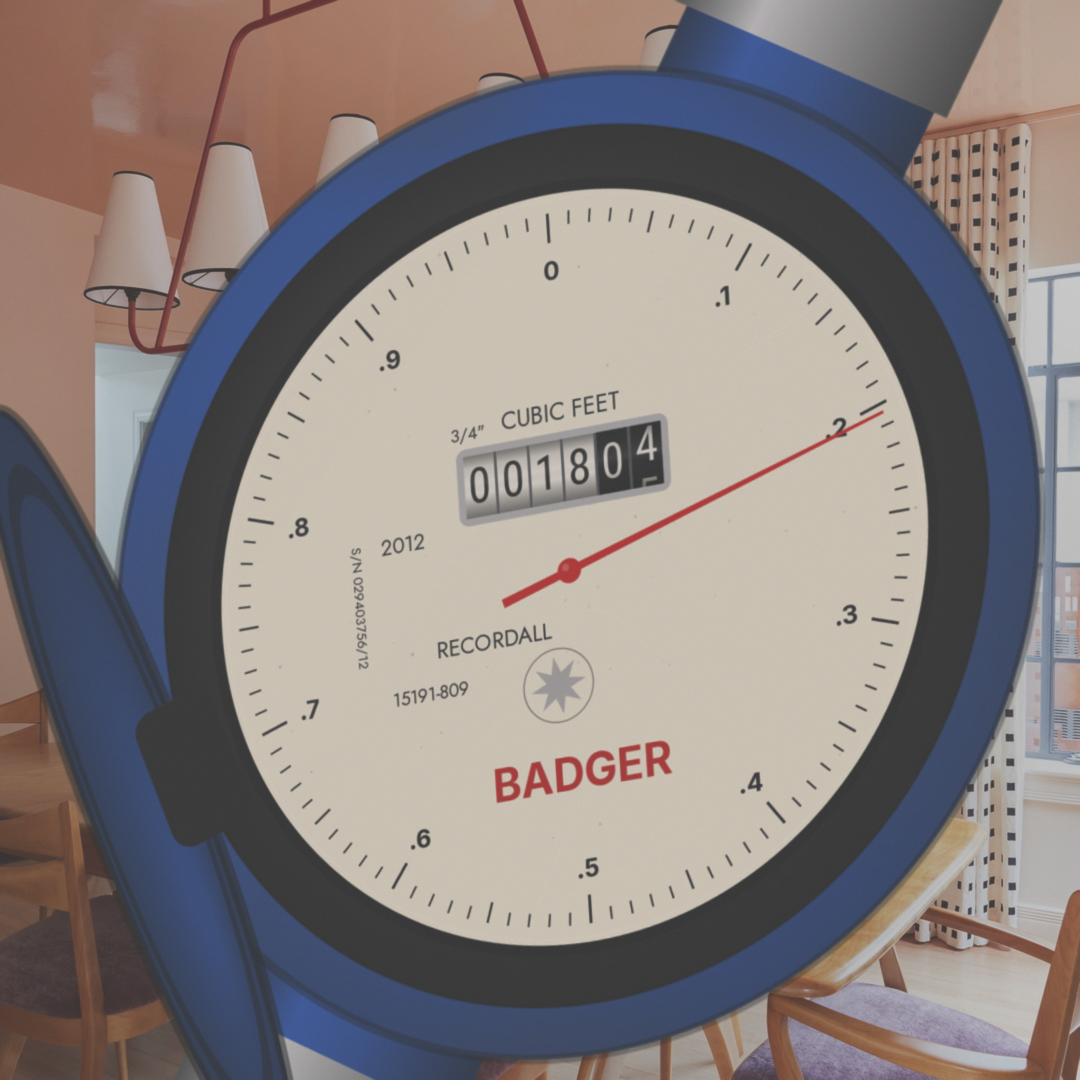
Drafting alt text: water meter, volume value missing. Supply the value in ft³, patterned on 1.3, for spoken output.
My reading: 1804.20
